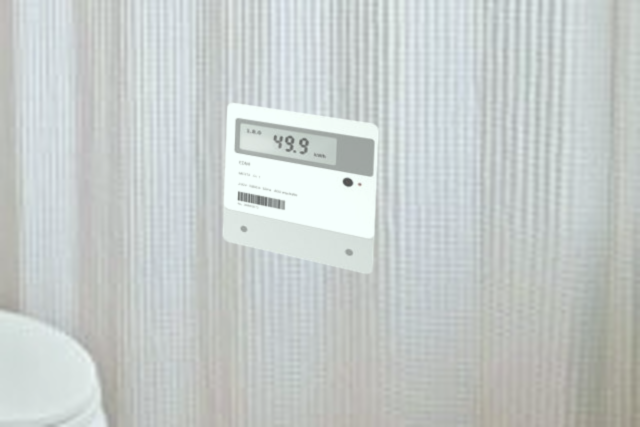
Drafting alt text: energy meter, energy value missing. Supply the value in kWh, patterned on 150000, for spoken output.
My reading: 49.9
